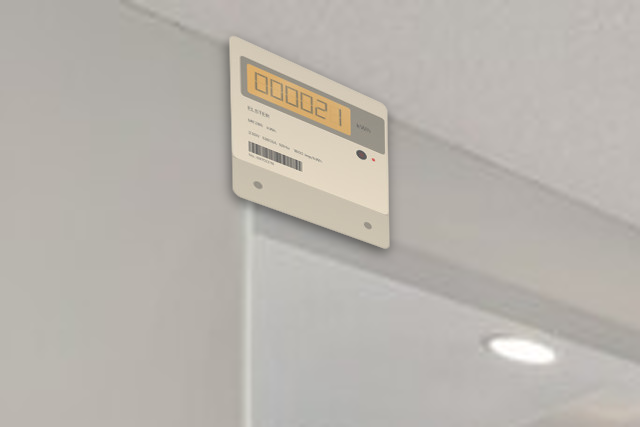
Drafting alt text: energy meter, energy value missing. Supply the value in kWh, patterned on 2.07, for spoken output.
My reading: 21
